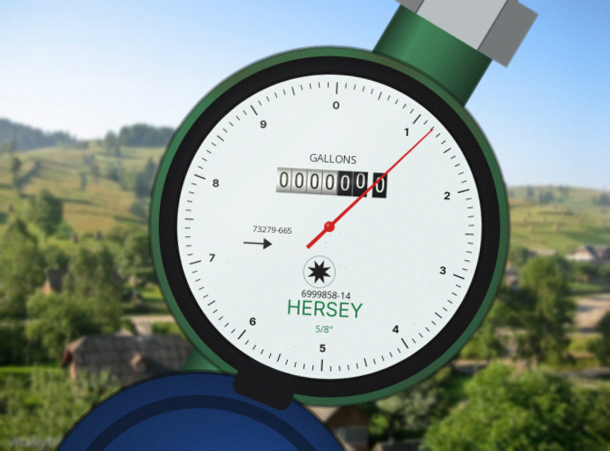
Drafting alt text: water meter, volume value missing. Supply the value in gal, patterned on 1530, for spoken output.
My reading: 1.2
